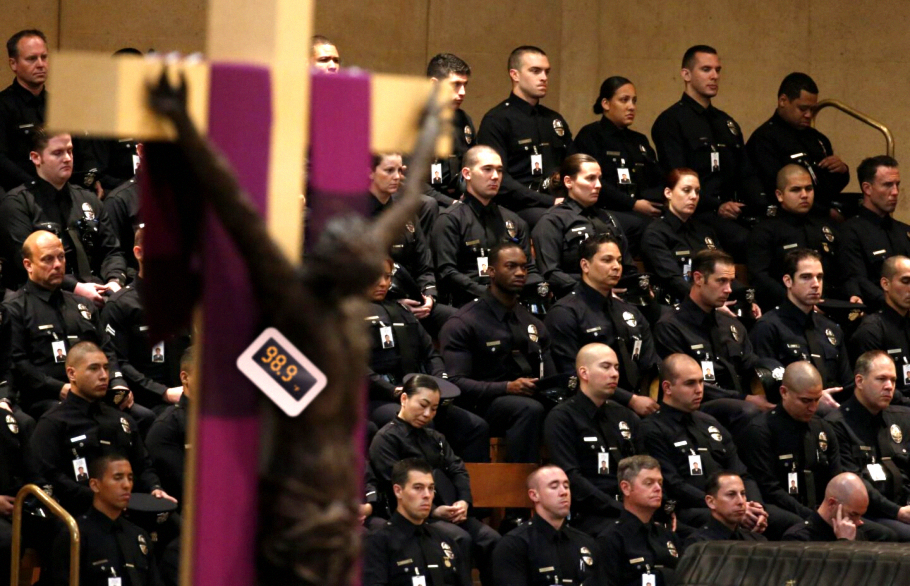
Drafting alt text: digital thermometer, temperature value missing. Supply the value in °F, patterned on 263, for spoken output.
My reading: 98.9
